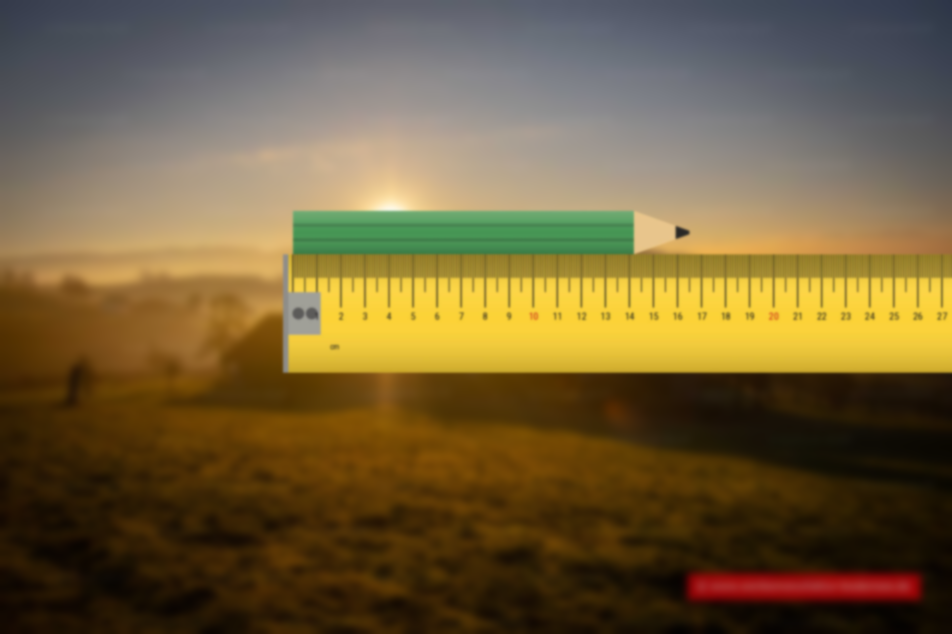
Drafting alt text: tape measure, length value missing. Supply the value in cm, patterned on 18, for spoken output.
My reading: 16.5
